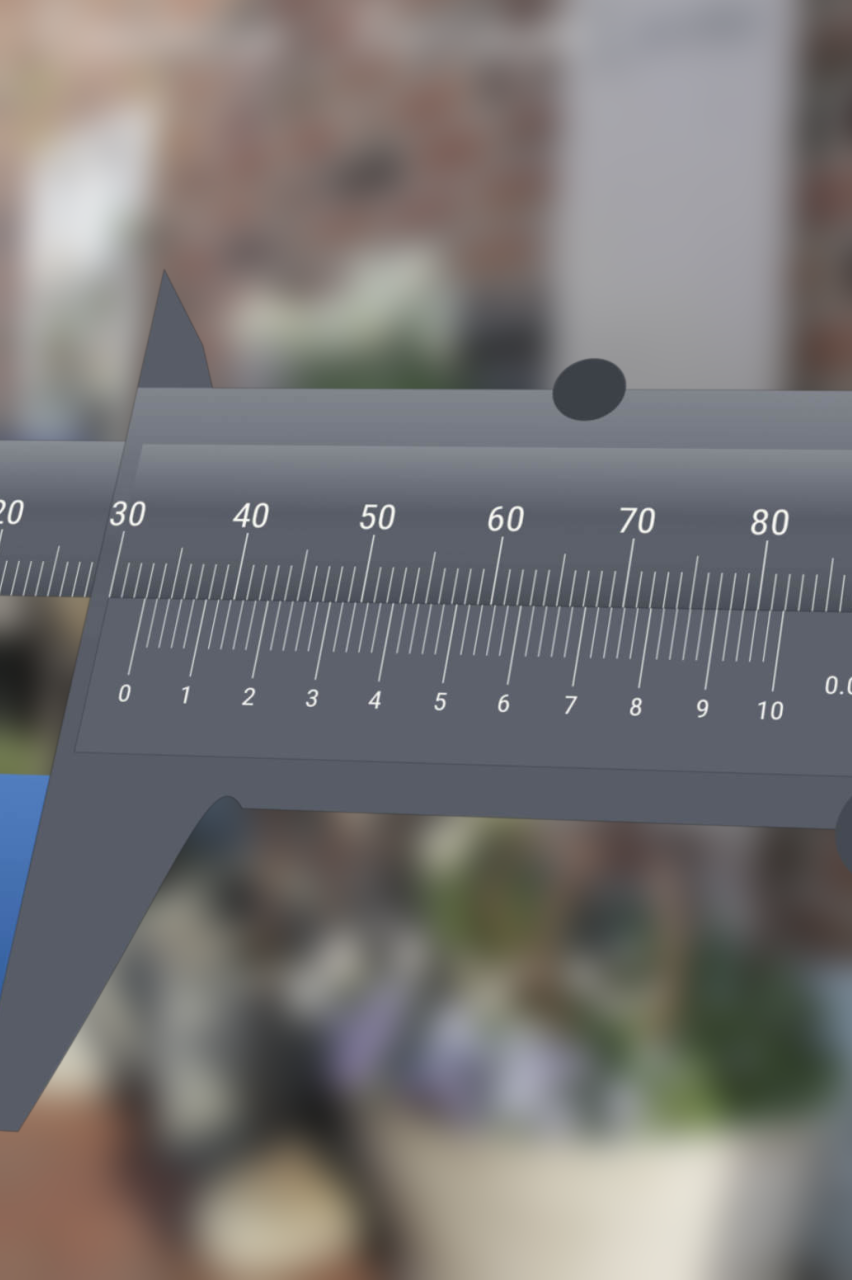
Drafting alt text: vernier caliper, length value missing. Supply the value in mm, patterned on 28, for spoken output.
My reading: 32.9
